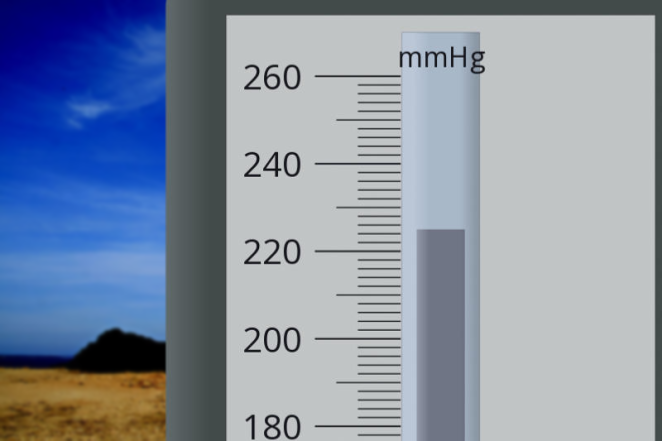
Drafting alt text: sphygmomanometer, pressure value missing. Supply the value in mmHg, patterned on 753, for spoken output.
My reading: 225
